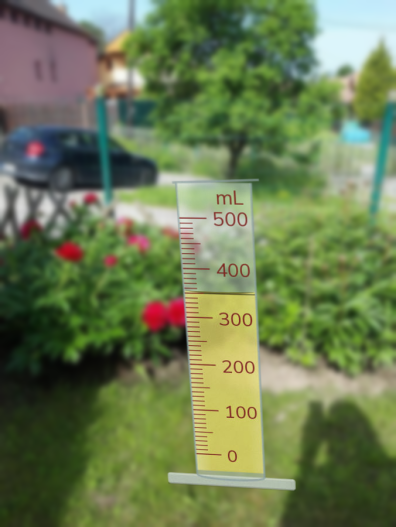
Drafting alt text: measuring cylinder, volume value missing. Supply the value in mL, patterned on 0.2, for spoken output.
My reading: 350
